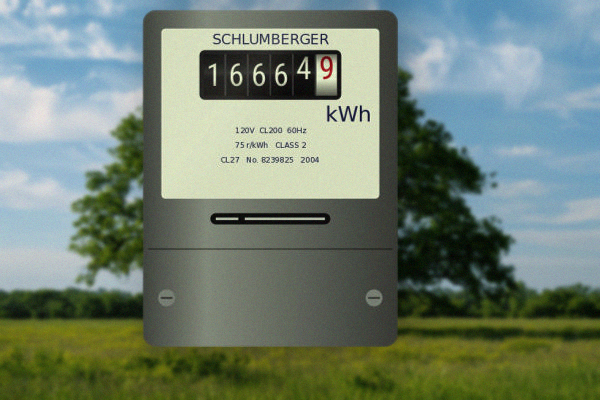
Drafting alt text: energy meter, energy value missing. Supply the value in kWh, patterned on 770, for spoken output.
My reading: 16664.9
